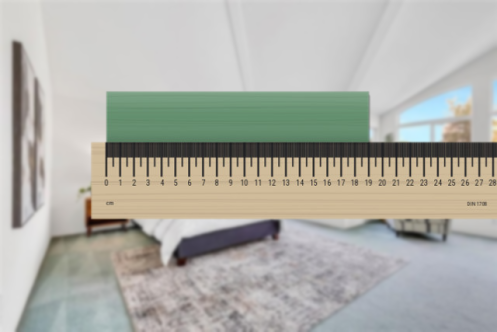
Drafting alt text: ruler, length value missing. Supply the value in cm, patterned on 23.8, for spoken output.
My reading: 19
